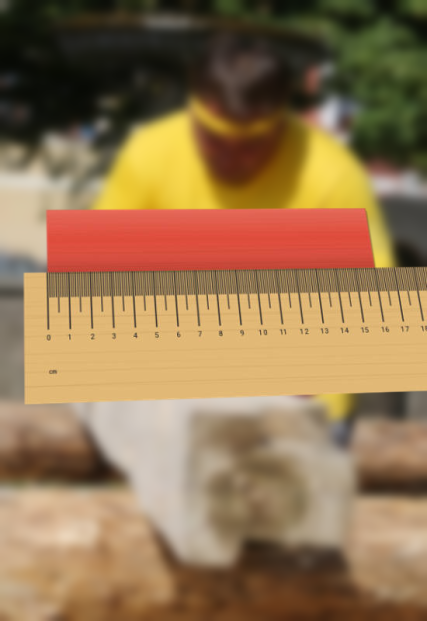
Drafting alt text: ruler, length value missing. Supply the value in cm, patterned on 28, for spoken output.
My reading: 16
